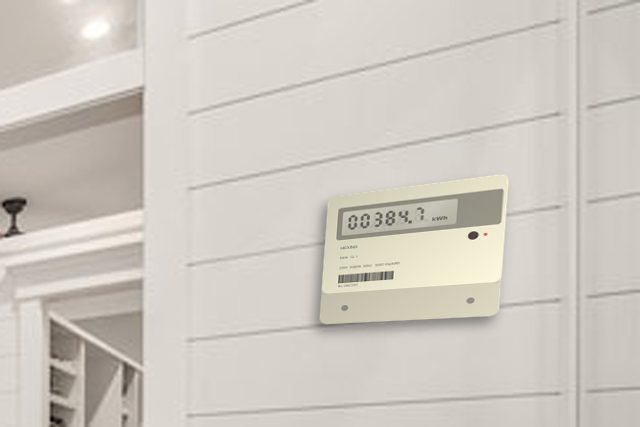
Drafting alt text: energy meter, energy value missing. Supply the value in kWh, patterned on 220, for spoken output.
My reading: 384.7
